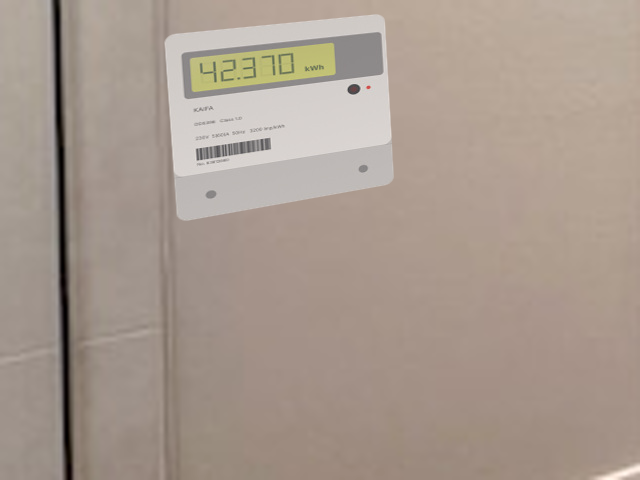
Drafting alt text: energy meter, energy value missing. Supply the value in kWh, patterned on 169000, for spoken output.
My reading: 42.370
